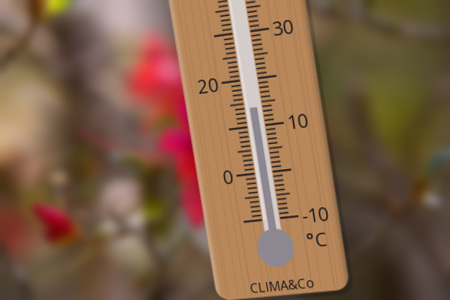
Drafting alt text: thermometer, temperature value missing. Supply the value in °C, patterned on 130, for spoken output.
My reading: 14
